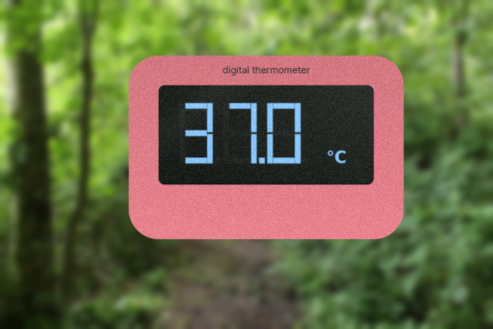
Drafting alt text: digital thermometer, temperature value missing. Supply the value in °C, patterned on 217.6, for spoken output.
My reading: 37.0
